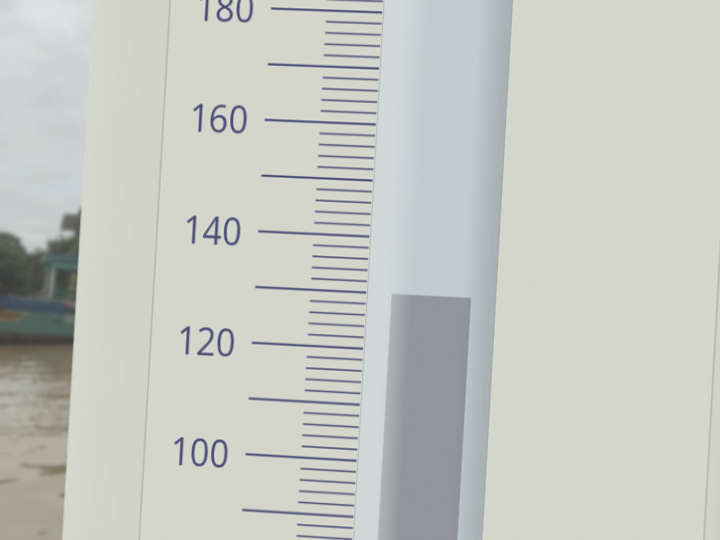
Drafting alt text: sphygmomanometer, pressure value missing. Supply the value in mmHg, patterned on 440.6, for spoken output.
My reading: 130
